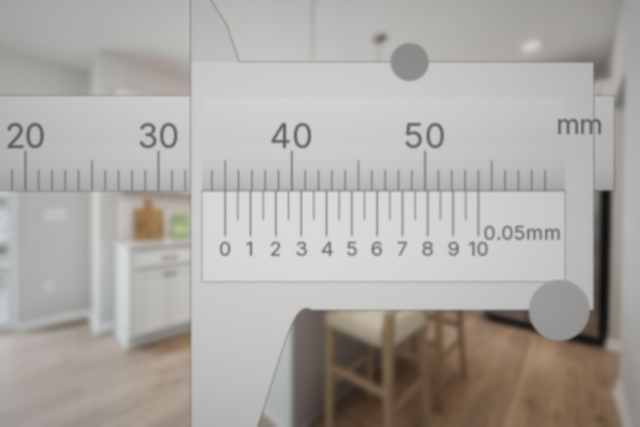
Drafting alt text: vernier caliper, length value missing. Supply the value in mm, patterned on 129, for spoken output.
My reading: 35.0
